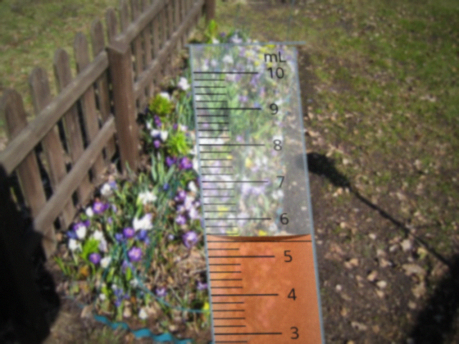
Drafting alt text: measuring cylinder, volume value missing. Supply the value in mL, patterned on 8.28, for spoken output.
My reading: 5.4
